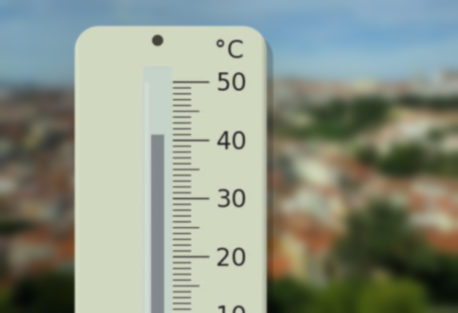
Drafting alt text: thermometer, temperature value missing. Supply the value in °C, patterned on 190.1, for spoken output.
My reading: 41
